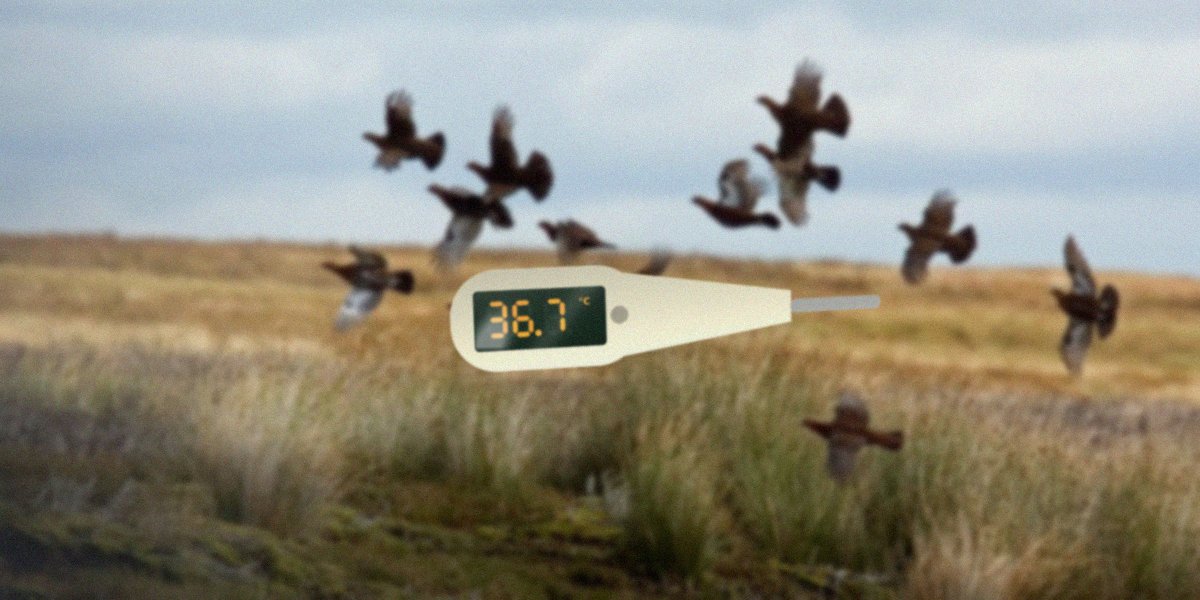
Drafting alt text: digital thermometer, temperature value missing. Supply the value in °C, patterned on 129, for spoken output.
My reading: 36.7
